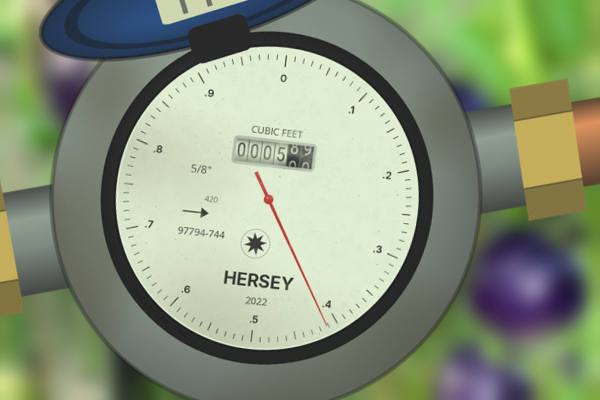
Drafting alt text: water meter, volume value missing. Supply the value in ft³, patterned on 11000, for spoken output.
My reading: 589.41
